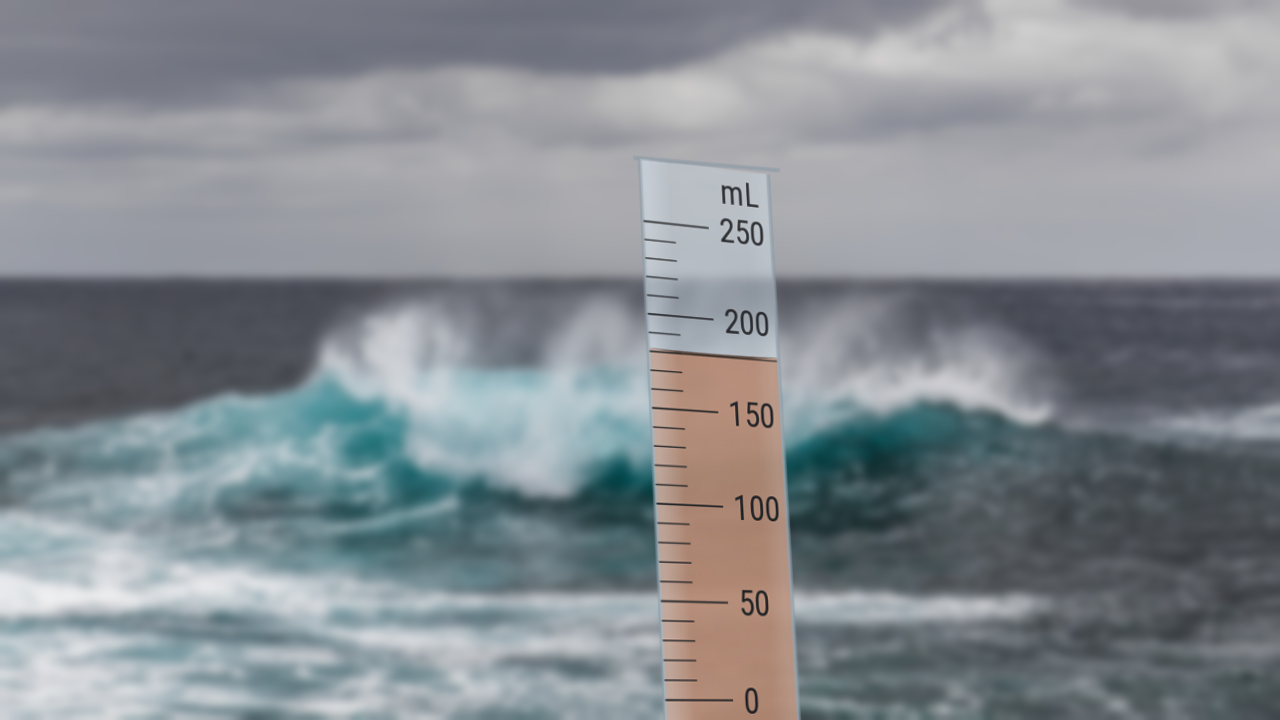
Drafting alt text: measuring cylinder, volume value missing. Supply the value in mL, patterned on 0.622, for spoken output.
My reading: 180
